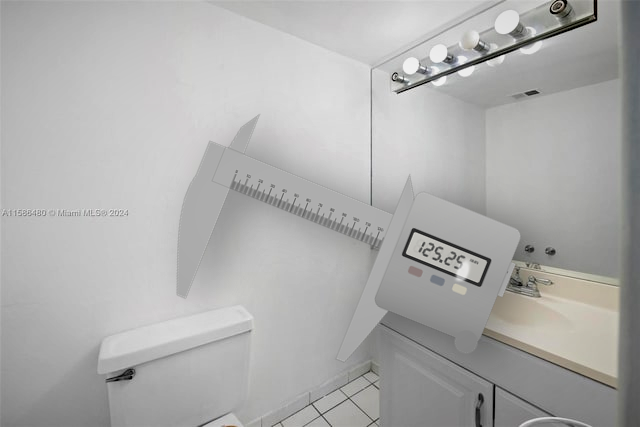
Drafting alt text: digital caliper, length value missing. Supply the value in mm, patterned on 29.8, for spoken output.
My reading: 125.25
